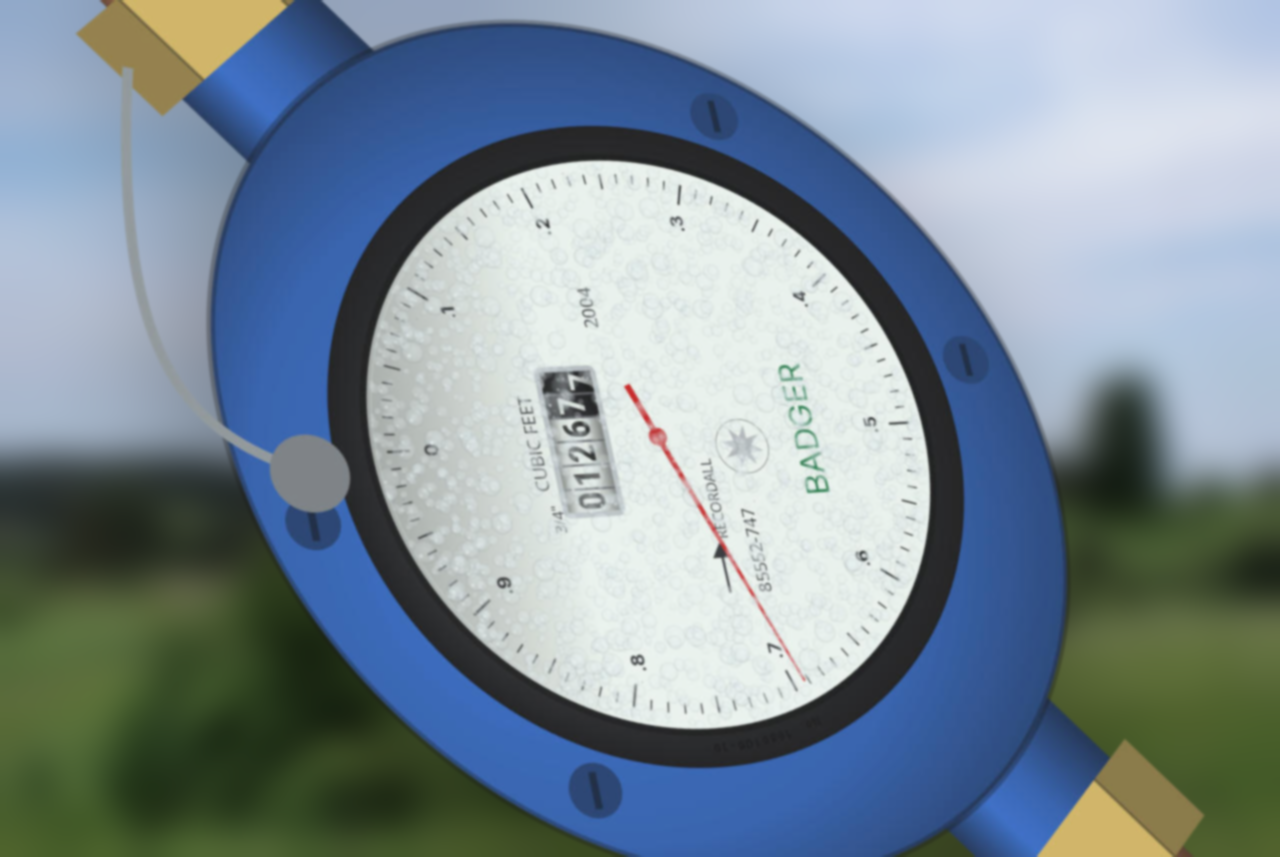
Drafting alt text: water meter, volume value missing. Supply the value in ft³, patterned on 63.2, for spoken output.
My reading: 12676.69
